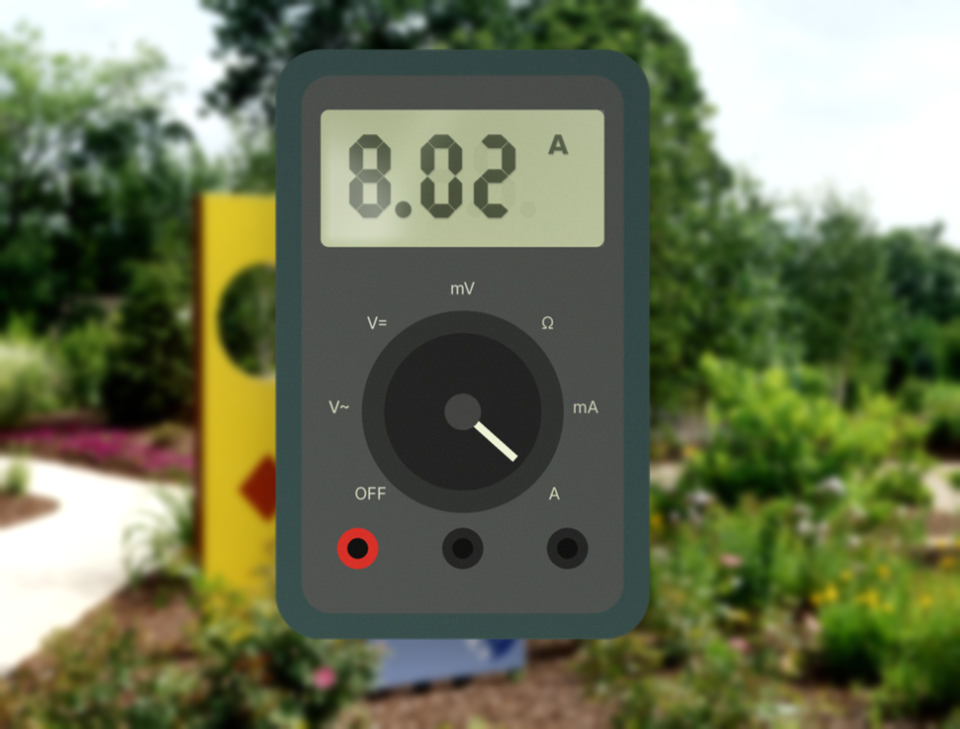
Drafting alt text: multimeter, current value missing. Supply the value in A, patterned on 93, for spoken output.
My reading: 8.02
